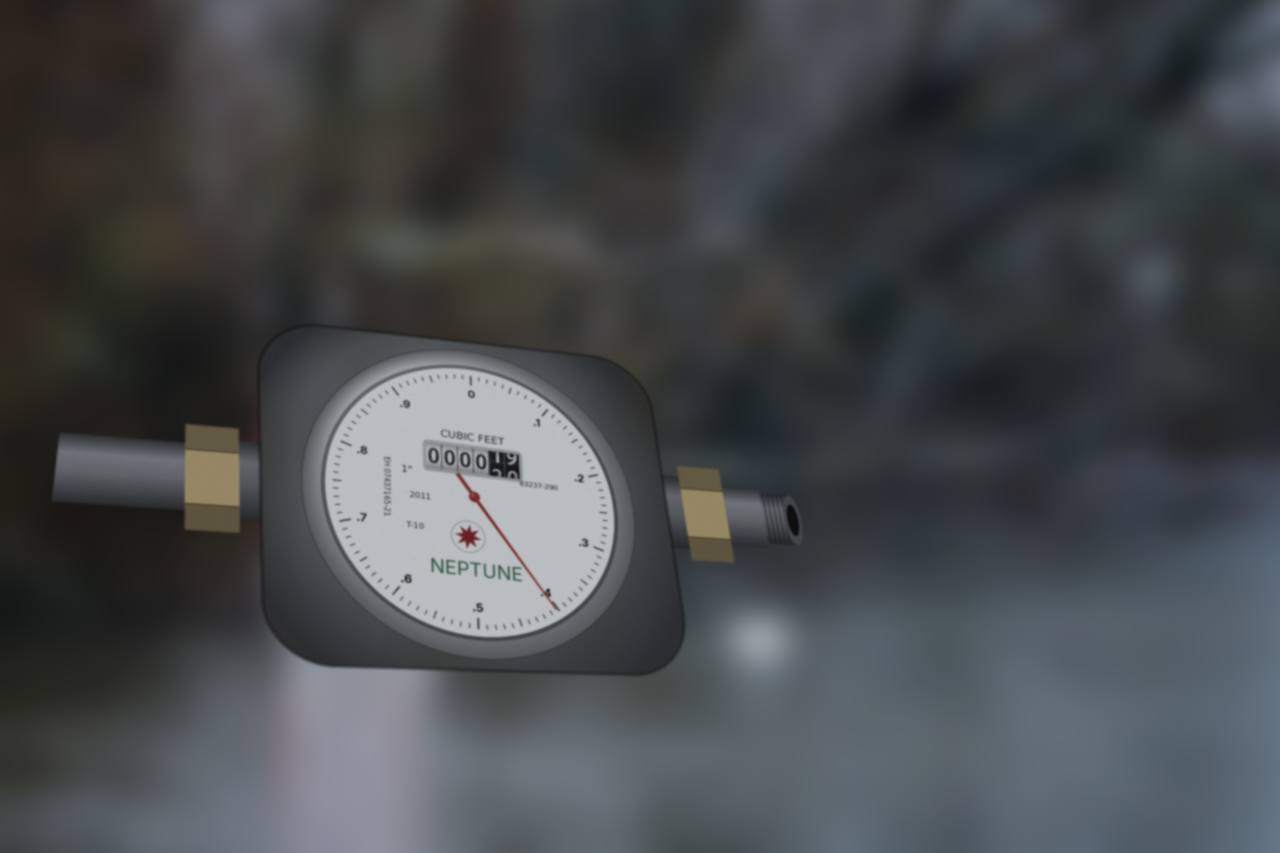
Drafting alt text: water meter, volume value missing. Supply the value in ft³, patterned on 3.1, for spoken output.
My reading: 19.40
